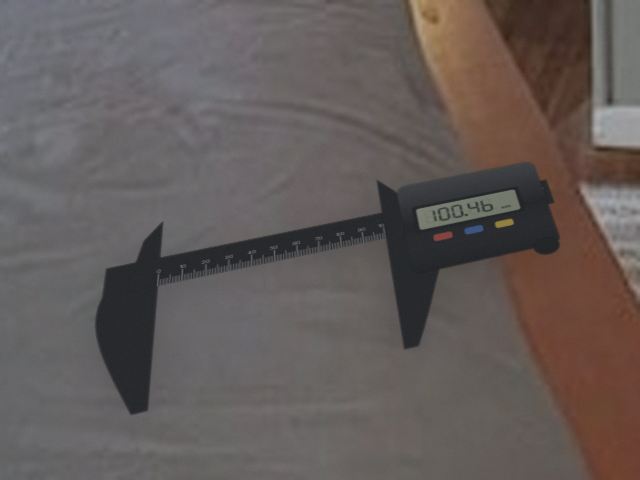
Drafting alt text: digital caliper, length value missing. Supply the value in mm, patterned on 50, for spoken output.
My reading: 100.46
